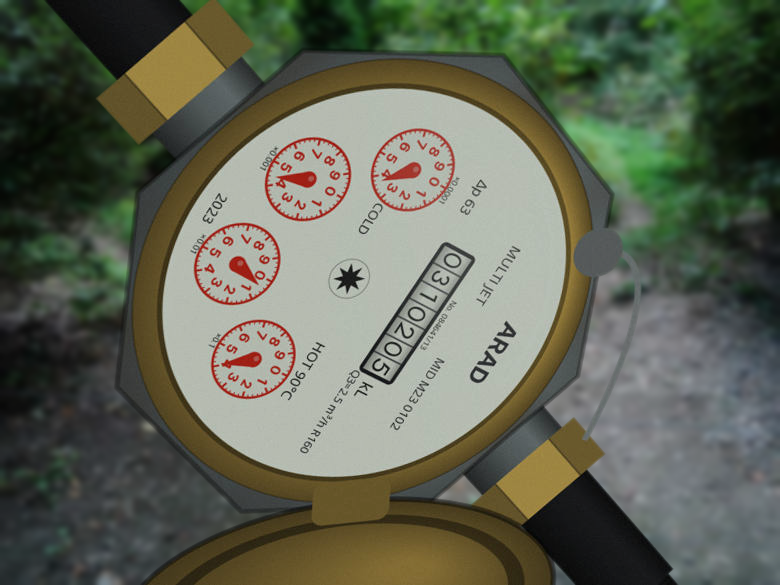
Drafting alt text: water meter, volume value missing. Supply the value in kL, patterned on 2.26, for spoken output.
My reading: 310205.4043
